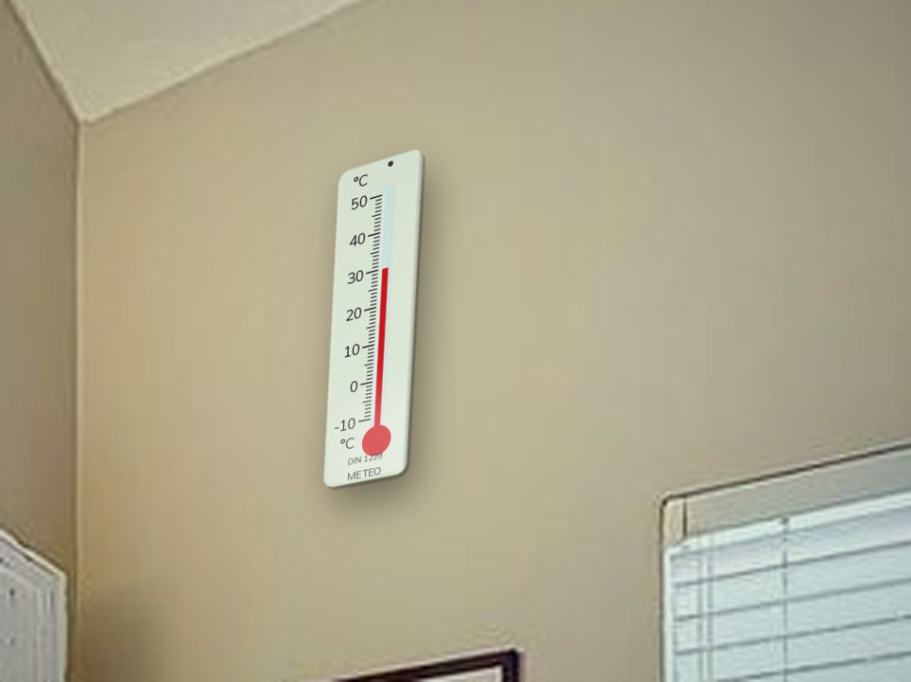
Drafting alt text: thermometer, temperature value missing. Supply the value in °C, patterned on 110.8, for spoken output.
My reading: 30
